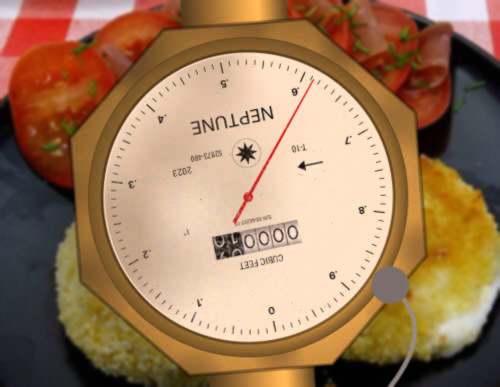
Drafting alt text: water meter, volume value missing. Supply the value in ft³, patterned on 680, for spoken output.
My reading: 9.61
